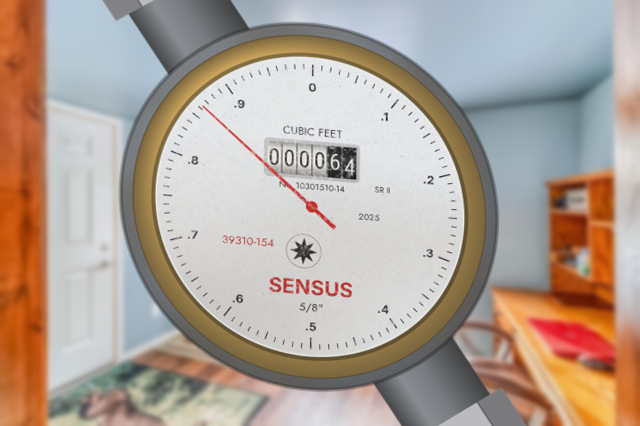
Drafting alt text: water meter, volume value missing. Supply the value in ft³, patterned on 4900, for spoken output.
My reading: 63.86
